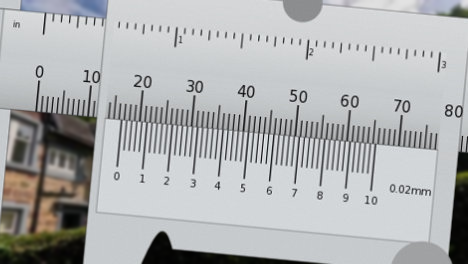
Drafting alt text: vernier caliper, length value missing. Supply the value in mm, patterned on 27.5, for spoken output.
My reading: 16.5
